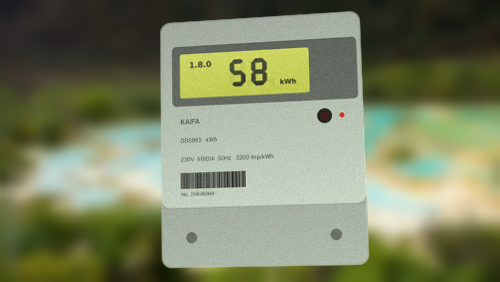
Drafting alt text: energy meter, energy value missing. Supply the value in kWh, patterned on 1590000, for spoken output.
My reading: 58
